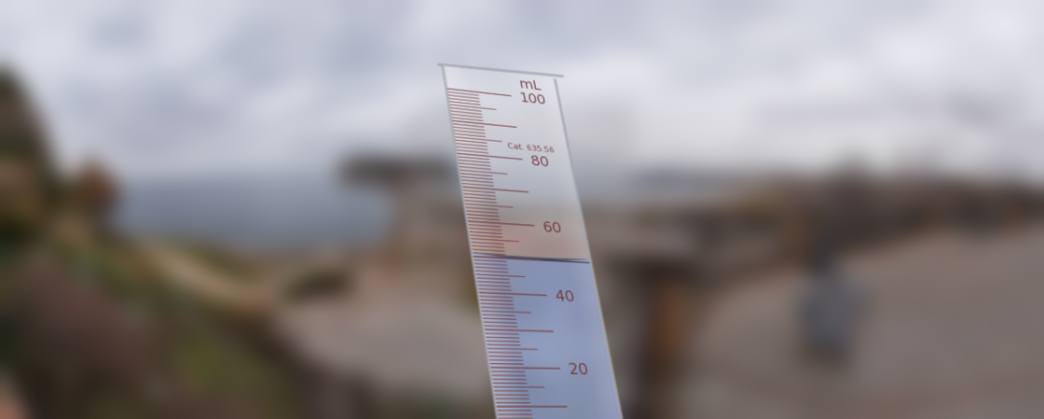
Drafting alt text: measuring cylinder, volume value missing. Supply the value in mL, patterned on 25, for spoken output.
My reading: 50
